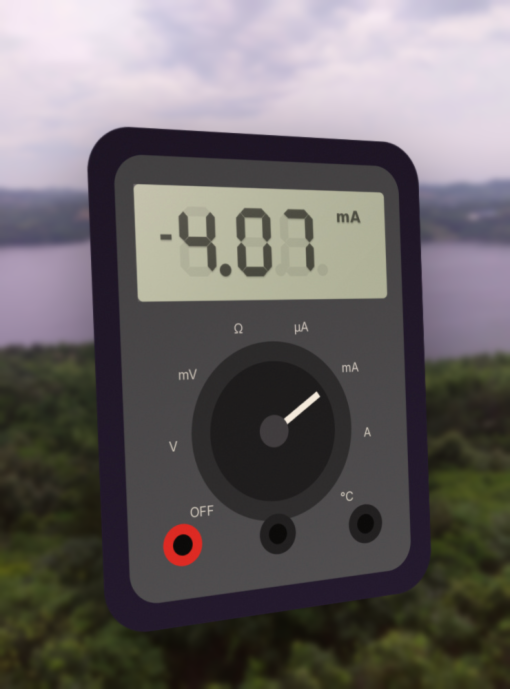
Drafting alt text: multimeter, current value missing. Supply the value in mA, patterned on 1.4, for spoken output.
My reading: -4.07
